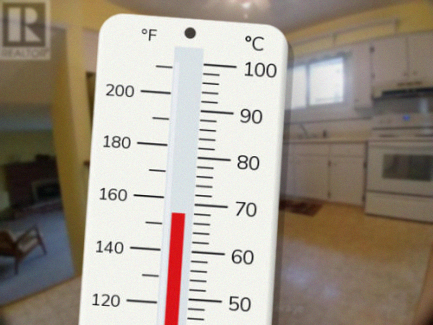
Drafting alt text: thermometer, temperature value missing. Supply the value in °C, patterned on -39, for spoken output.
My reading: 68
